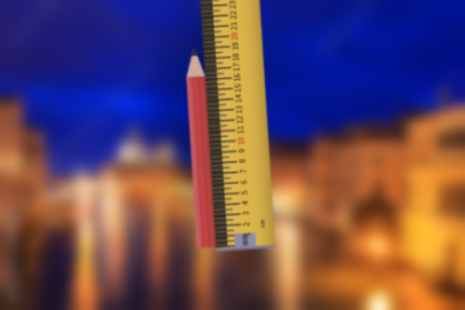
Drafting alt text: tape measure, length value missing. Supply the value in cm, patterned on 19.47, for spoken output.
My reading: 19
